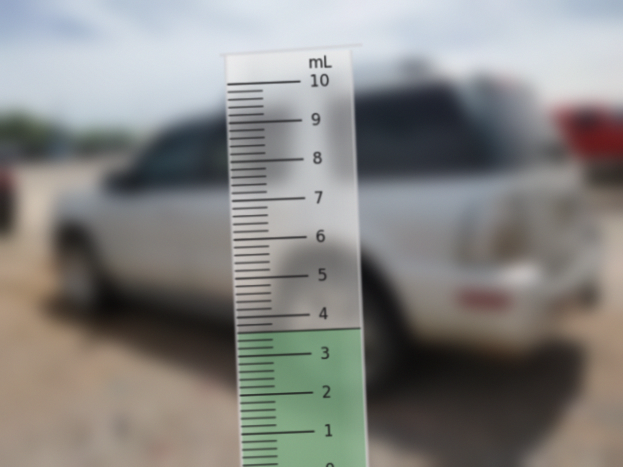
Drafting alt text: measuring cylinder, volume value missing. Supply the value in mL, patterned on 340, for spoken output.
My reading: 3.6
